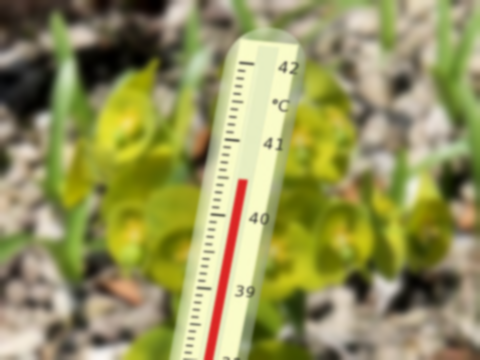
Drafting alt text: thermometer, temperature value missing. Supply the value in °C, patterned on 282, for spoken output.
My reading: 40.5
